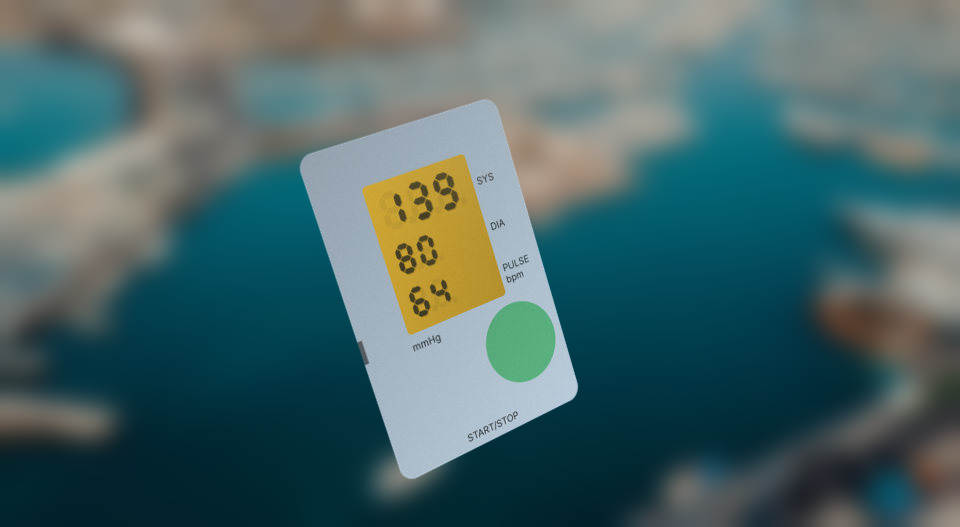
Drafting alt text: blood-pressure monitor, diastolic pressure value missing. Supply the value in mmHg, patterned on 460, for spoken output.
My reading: 80
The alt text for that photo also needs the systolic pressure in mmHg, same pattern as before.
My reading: 139
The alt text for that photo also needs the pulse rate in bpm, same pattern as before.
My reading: 64
